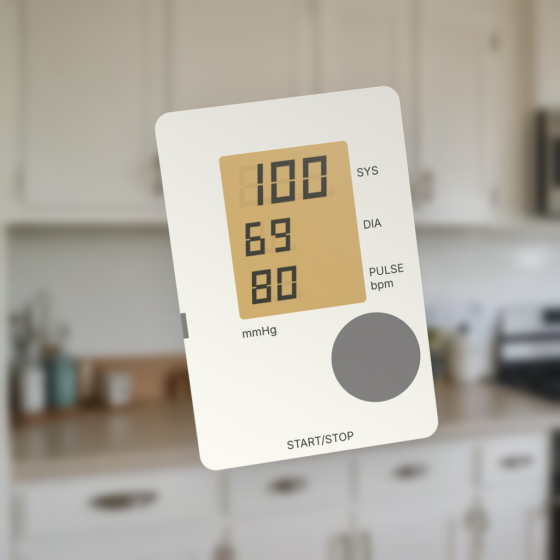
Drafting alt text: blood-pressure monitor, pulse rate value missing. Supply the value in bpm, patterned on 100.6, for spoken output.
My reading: 80
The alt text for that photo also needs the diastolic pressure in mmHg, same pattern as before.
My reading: 69
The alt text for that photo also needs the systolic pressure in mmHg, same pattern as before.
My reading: 100
